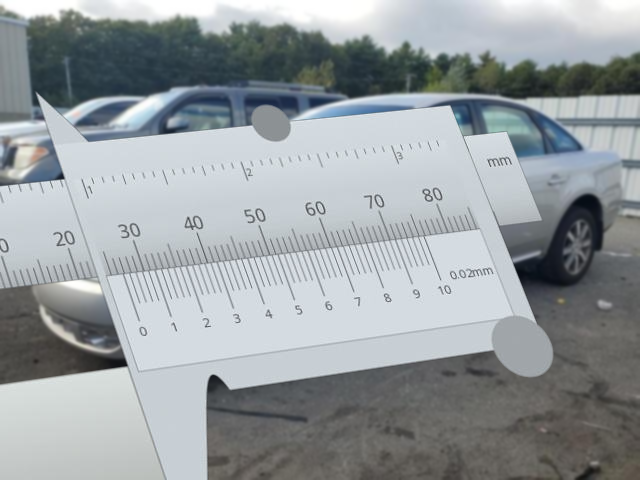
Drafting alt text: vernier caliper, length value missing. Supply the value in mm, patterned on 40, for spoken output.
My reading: 26.8
